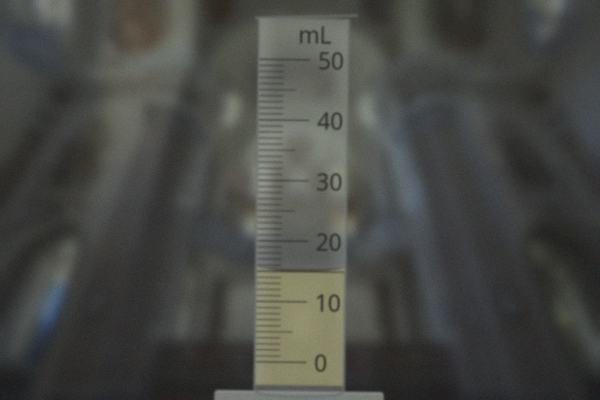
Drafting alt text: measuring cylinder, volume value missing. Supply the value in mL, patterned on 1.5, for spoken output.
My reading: 15
